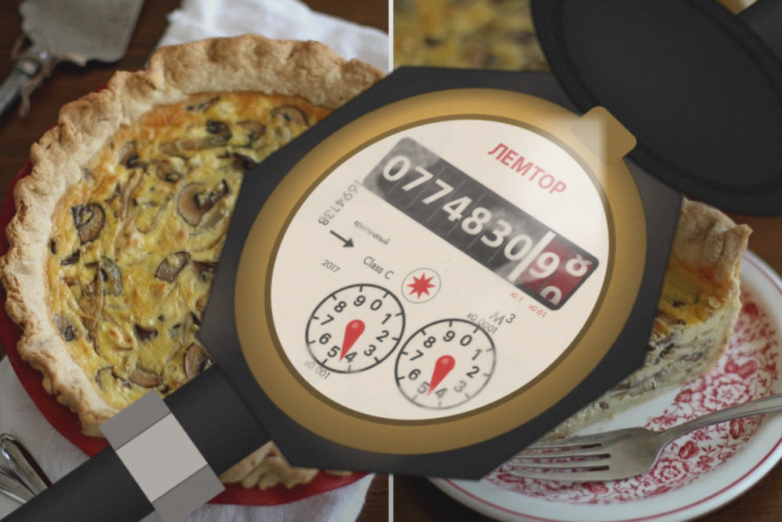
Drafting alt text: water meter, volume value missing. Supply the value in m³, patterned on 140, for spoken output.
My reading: 774830.9844
